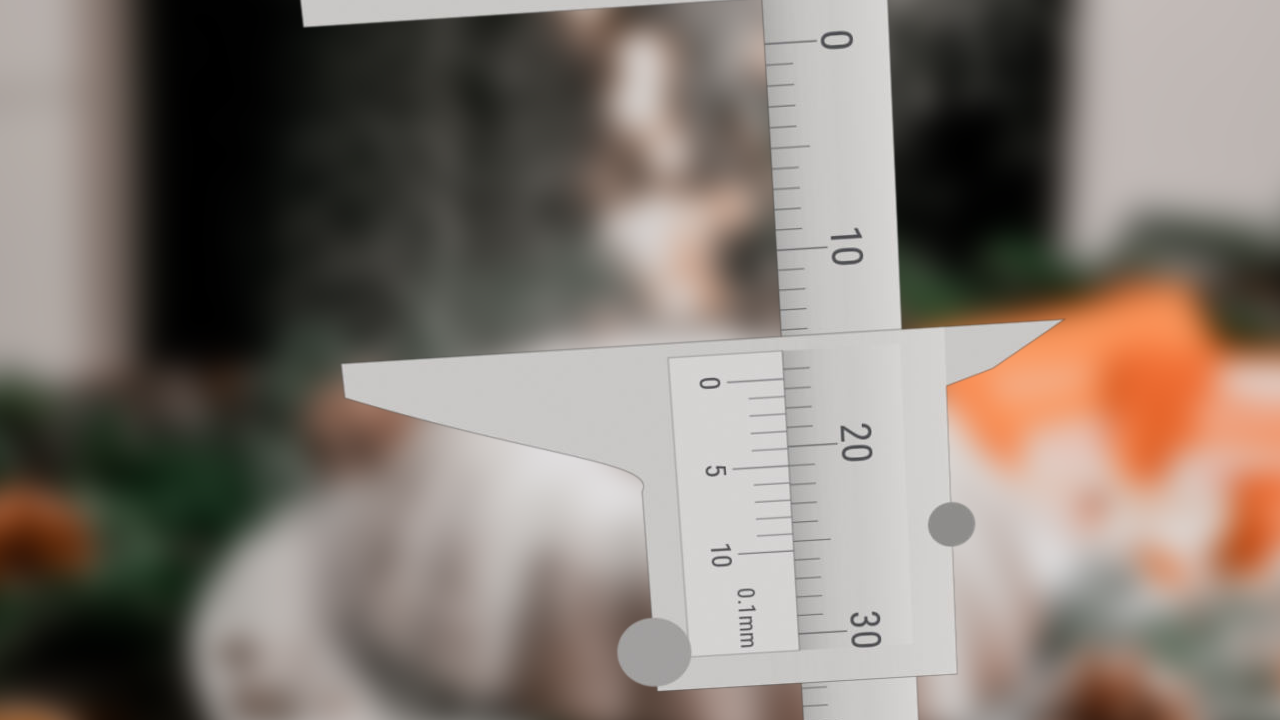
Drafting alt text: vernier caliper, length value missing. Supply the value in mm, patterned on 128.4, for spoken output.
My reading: 16.5
